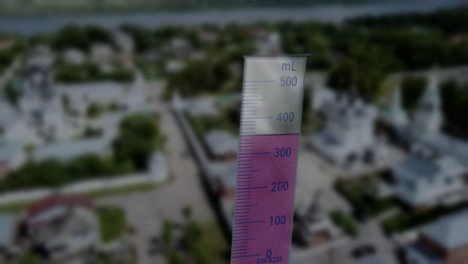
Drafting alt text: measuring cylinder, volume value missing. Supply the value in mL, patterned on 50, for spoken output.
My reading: 350
